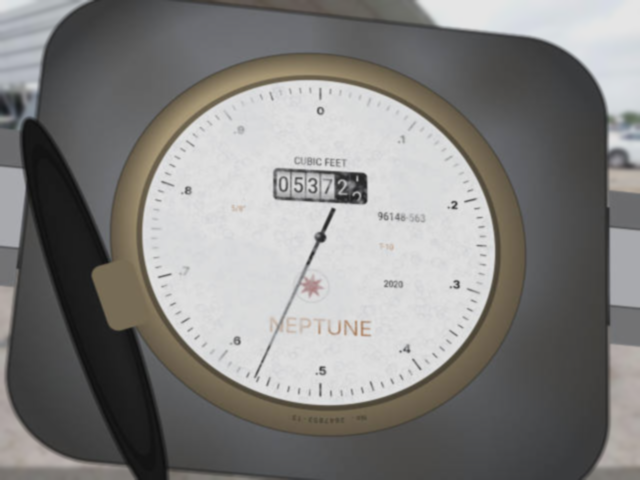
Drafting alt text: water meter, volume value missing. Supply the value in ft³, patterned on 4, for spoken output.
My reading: 53721.56
